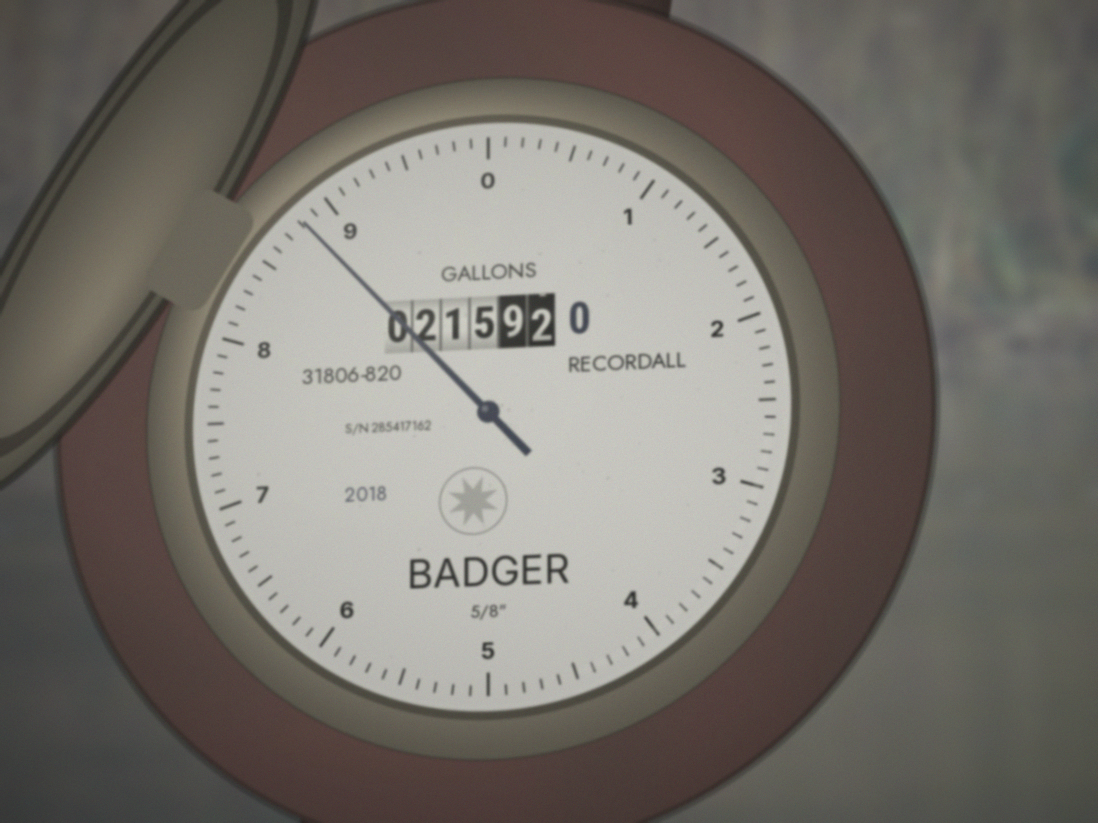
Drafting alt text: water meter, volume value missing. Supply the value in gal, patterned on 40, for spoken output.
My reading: 215918.8
